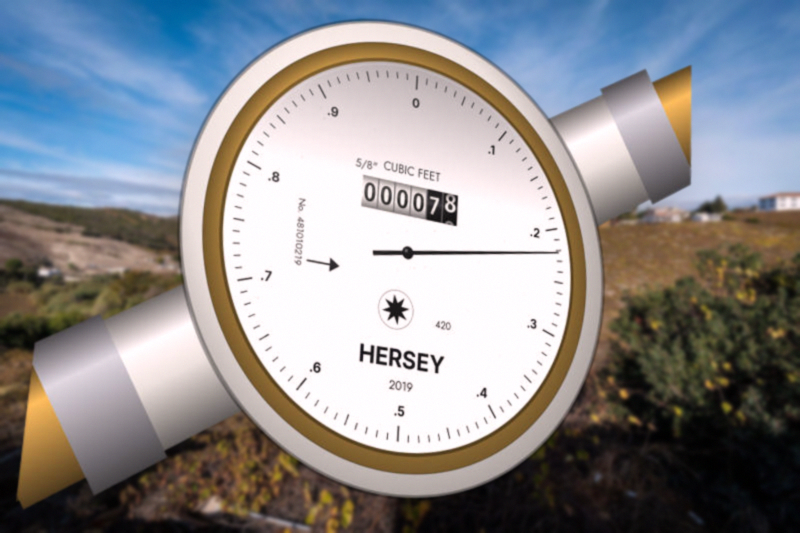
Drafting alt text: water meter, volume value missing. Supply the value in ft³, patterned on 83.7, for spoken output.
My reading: 78.22
